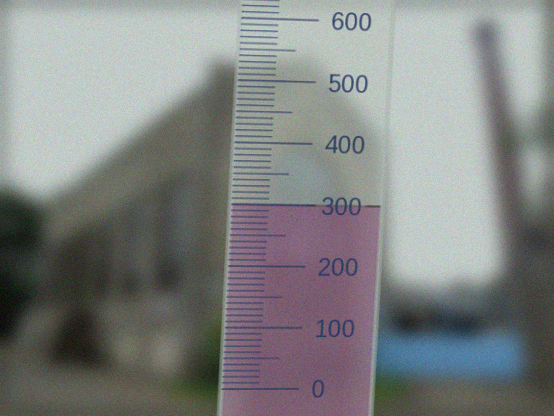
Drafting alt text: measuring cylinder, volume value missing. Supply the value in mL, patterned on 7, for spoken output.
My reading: 300
